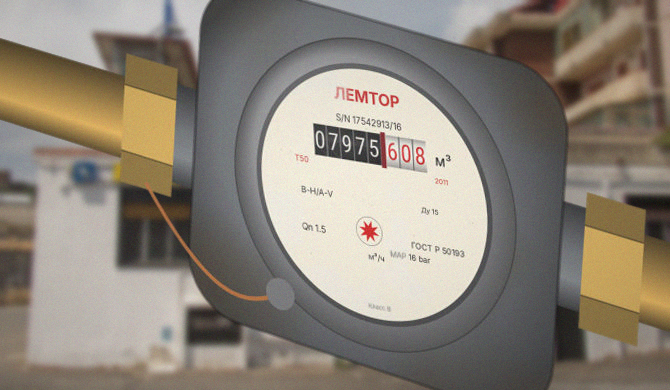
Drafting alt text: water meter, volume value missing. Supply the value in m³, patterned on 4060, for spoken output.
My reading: 7975.608
